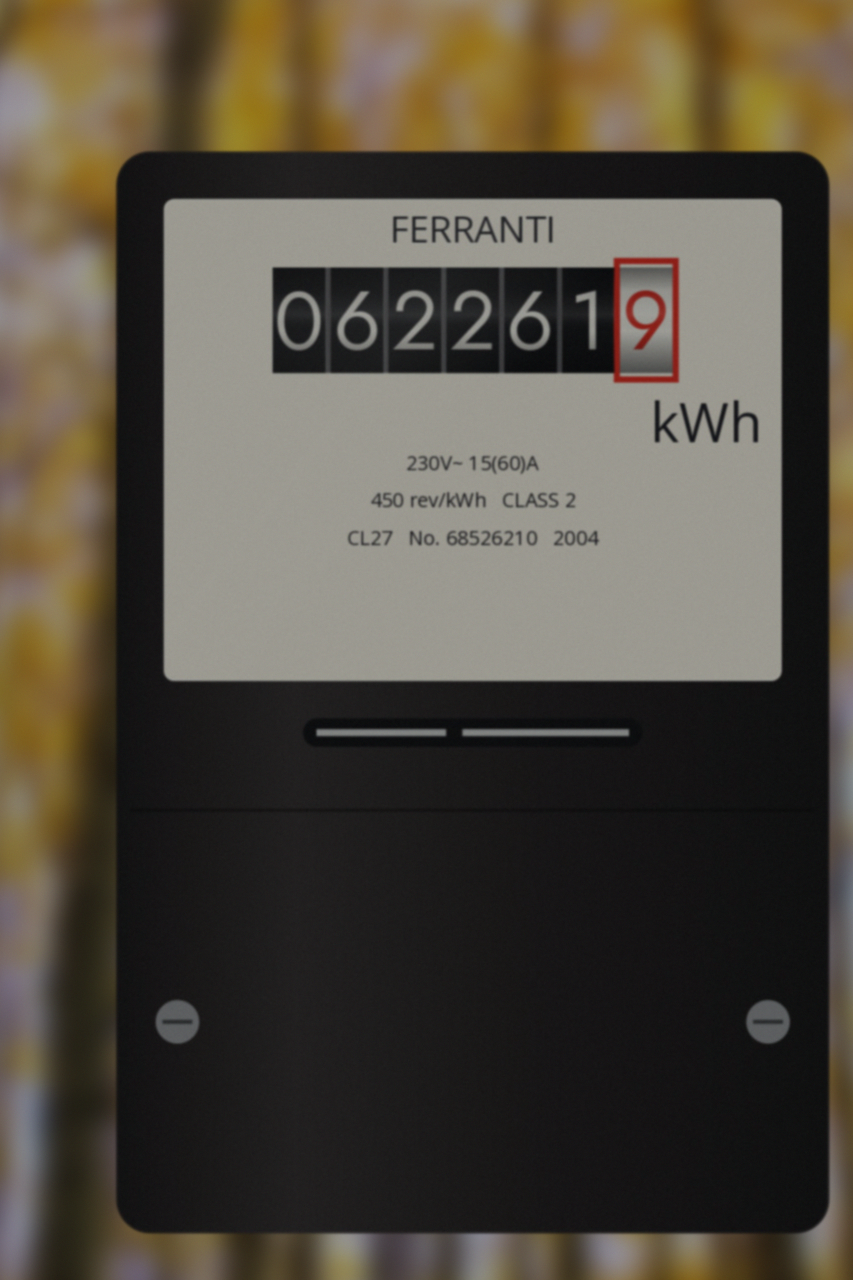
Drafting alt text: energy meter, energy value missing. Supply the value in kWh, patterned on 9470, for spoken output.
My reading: 62261.9
